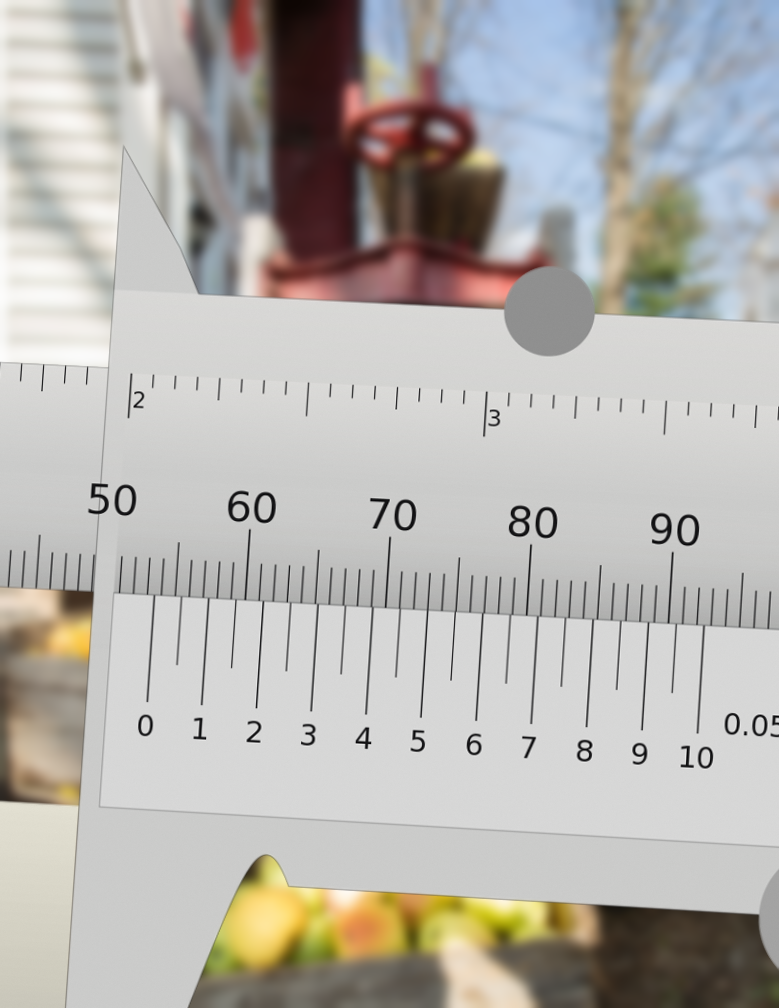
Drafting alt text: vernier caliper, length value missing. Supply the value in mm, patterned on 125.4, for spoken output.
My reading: 53.5
